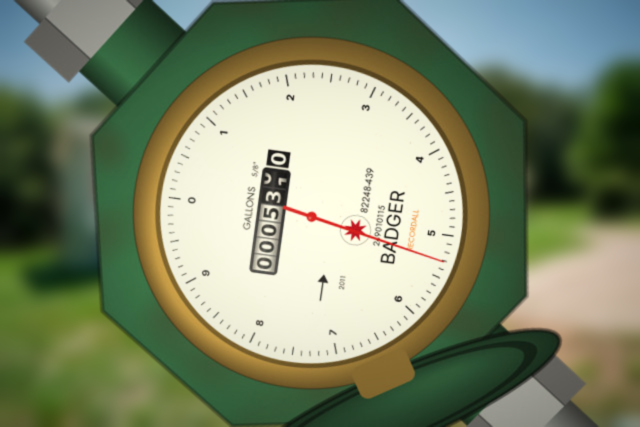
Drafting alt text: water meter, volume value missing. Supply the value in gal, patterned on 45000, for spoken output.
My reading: 5305.3
